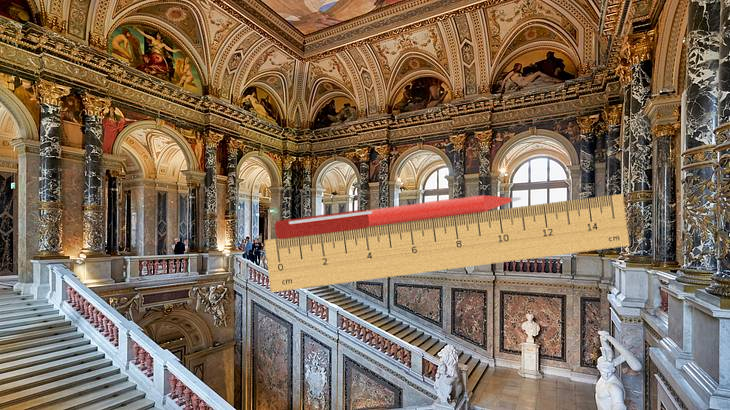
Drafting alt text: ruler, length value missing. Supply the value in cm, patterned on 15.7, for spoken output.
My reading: 11
